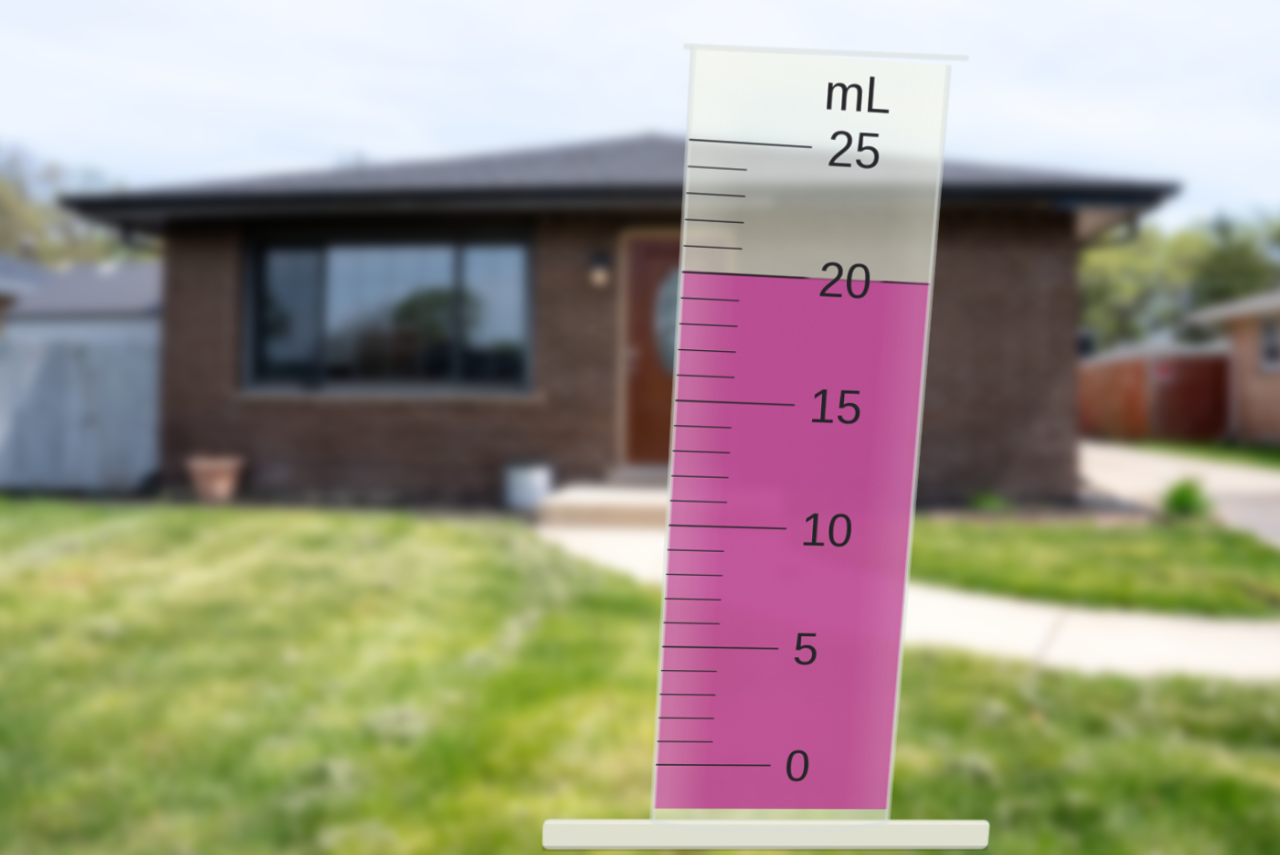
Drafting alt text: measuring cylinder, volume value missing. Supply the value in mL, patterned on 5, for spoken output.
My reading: 20
